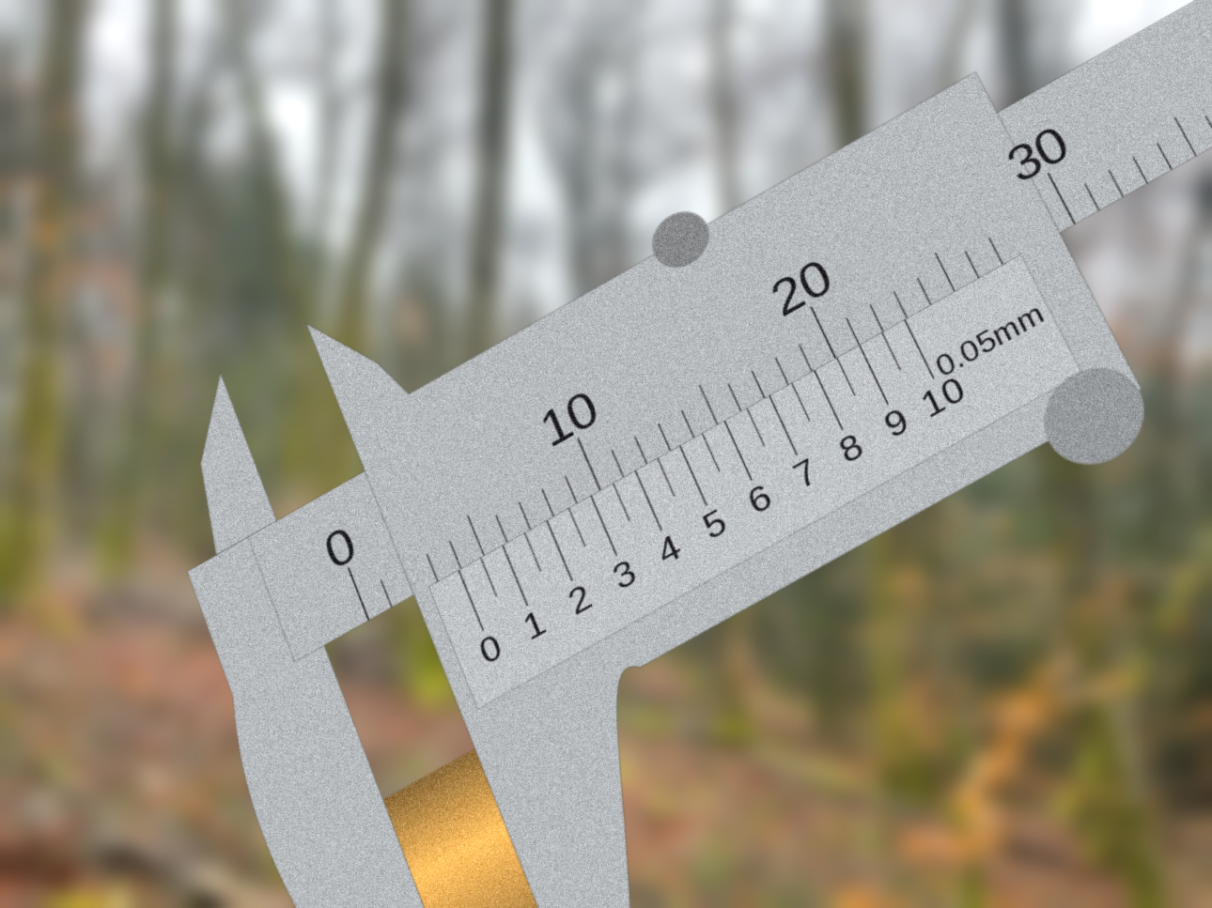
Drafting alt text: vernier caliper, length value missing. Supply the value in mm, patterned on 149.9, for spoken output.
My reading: 3.90
